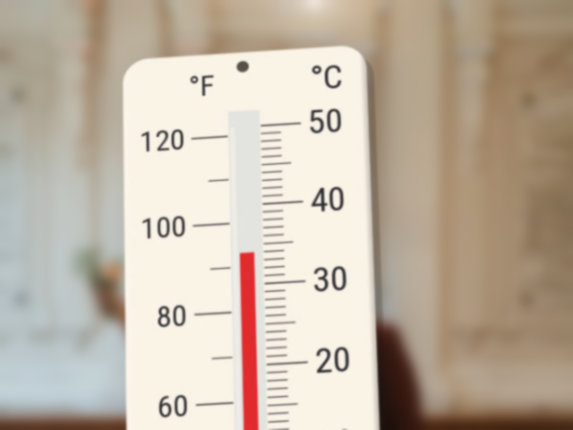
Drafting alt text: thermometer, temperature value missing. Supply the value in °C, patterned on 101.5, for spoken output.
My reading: 34
